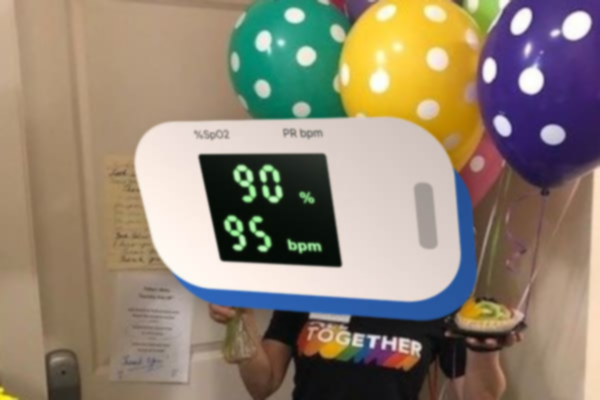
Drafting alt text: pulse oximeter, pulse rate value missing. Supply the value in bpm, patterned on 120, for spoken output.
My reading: 95
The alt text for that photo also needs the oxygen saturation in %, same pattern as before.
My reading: 90
